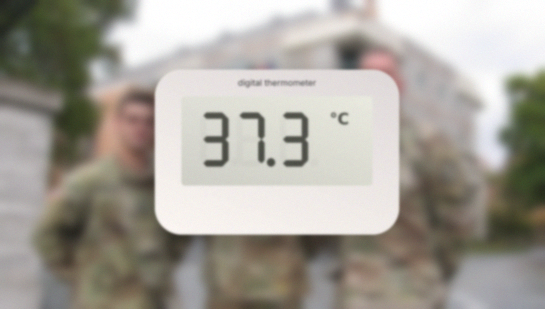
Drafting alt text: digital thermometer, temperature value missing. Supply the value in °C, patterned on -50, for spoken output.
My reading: 37.3
